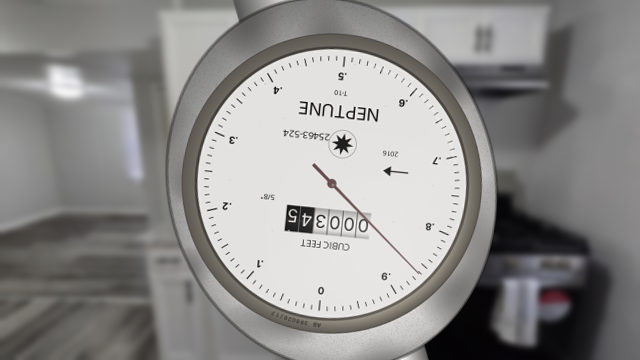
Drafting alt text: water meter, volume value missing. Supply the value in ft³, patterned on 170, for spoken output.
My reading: 344.86
